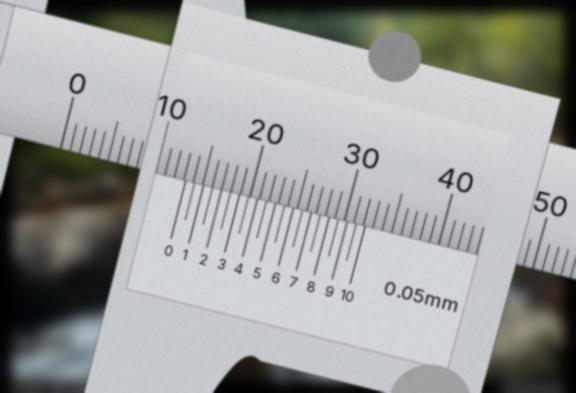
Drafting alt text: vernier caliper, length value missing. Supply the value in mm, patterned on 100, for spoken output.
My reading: 13.2
